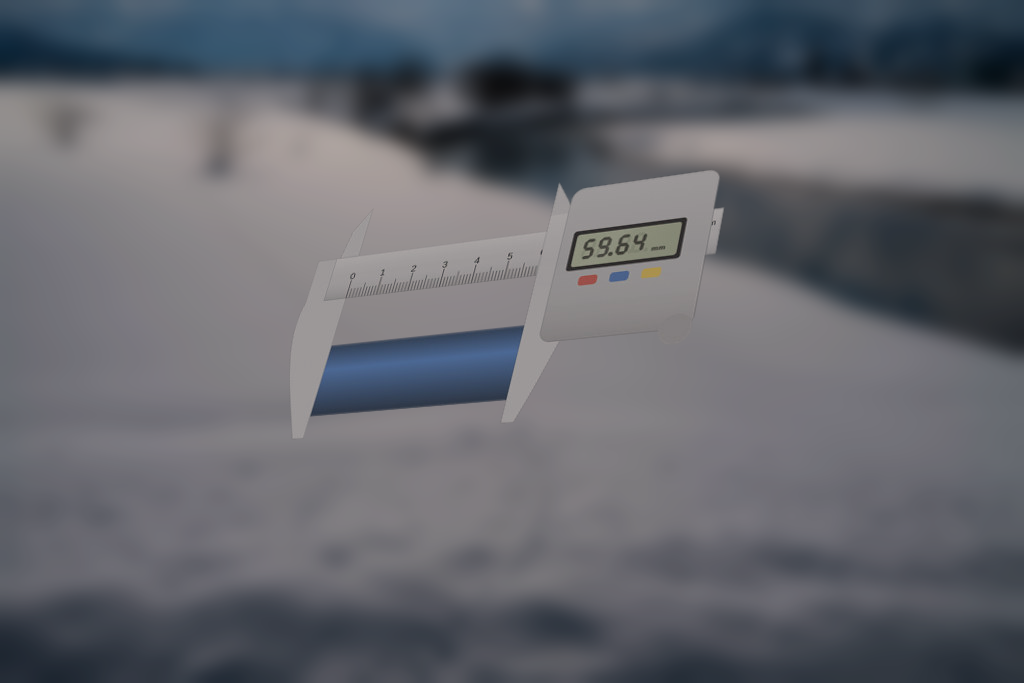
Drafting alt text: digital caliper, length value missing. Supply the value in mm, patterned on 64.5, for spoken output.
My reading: 59.64
